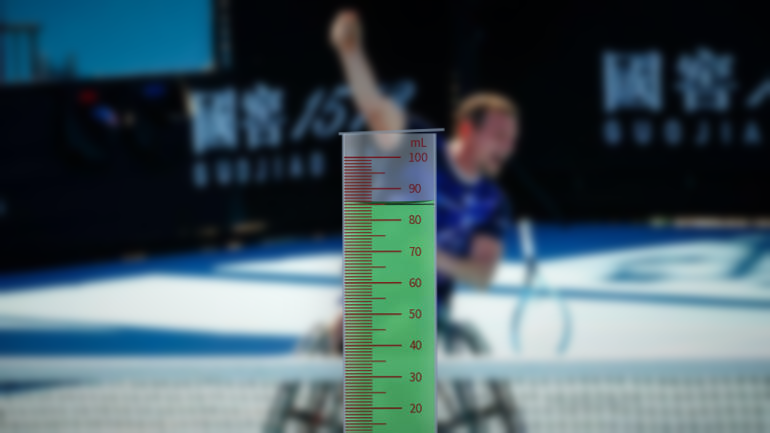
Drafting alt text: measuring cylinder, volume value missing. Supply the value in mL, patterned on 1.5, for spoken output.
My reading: 85
